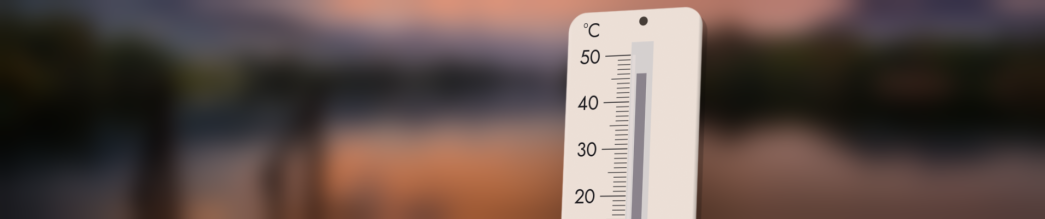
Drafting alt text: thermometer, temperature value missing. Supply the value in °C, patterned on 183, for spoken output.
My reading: 46
